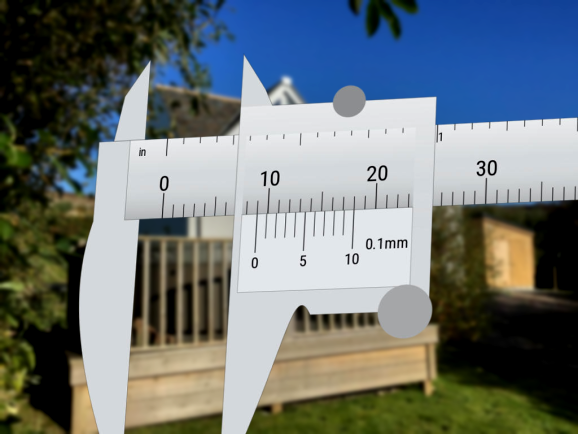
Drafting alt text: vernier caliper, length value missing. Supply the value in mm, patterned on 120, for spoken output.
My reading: 9.0
